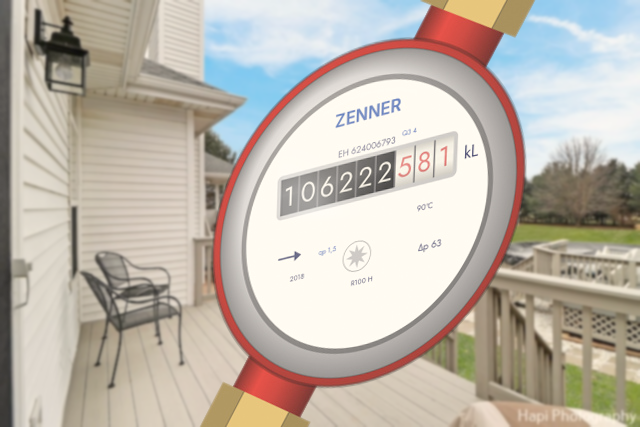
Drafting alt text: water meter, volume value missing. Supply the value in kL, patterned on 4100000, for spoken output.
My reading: 106222.581
